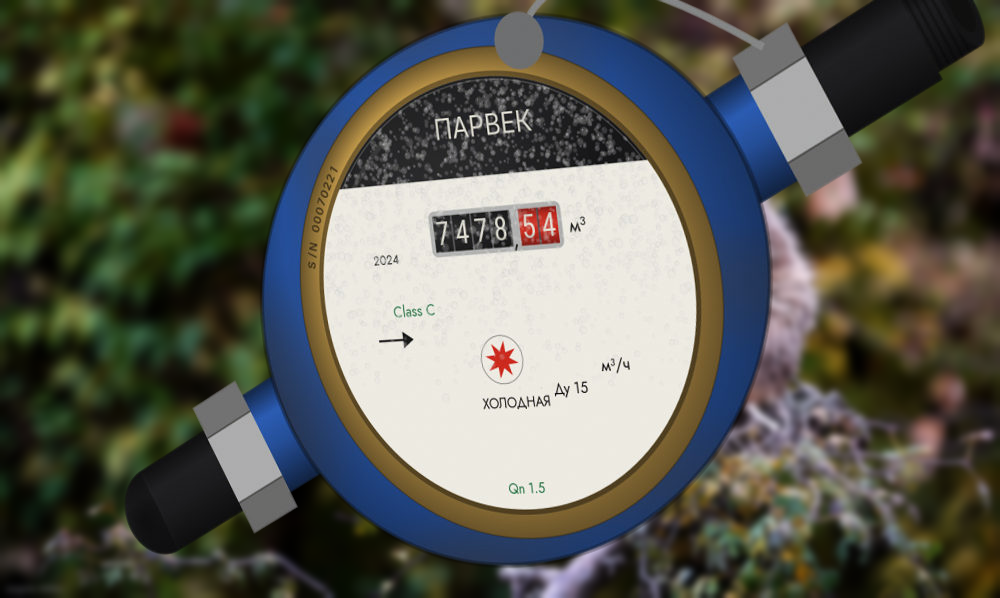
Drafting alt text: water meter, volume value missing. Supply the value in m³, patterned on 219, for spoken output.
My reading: 7478.54
